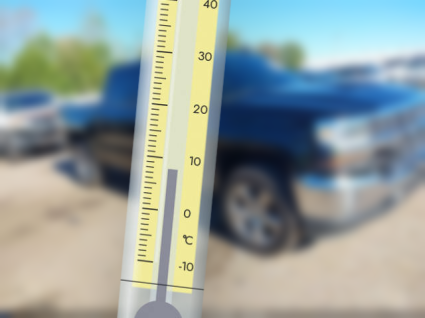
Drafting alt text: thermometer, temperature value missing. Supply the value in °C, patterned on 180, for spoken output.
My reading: 8
